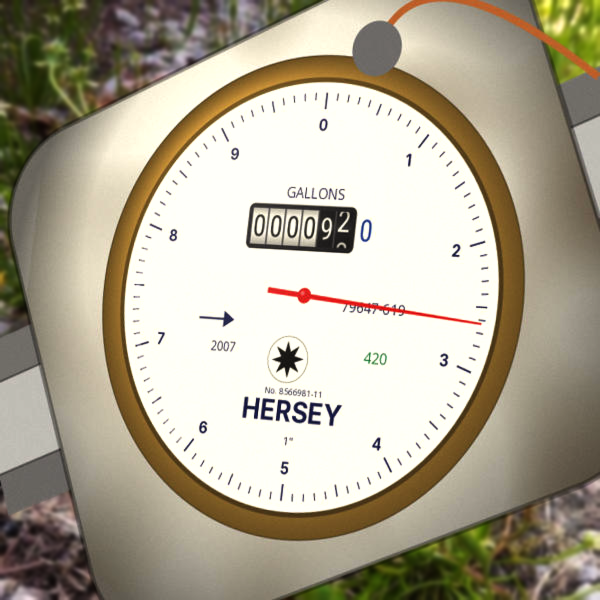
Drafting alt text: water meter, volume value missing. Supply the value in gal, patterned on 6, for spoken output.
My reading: 922.6
